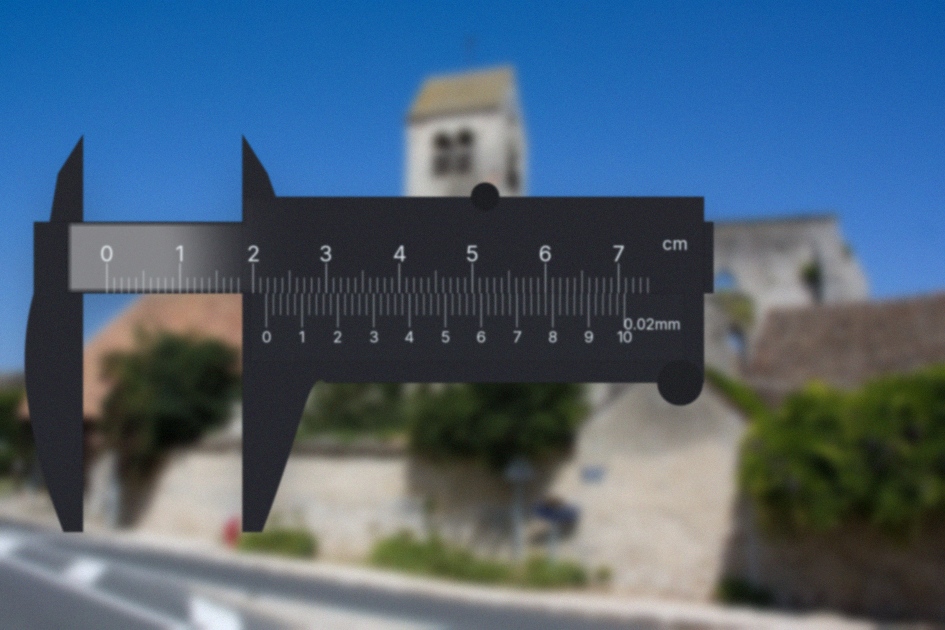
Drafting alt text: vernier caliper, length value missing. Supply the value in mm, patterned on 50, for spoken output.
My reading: 21.8
